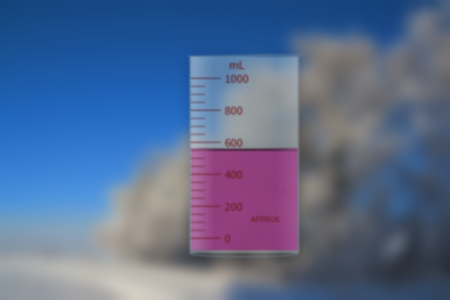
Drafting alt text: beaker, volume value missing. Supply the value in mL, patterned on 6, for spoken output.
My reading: 550
